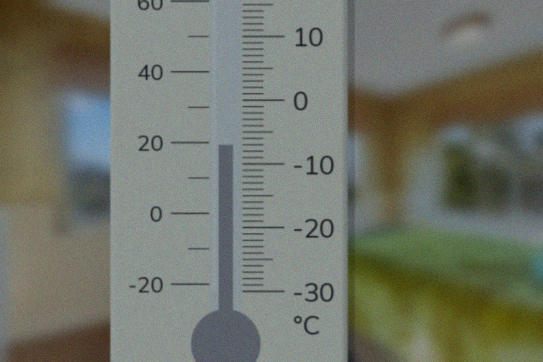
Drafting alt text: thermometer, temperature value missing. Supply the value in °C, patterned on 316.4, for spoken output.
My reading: -7
